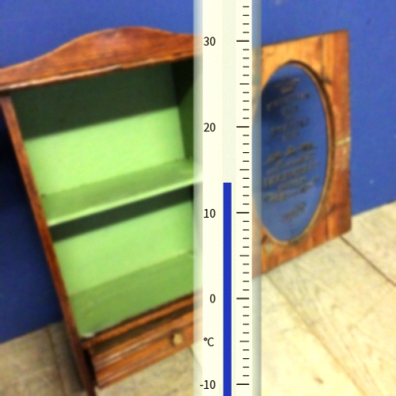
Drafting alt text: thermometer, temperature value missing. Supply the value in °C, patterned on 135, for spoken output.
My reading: 13.5
